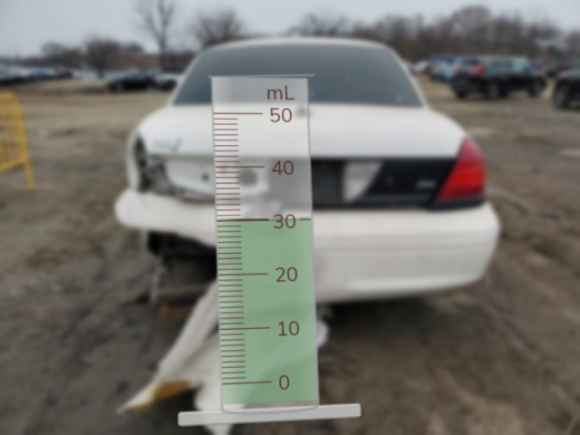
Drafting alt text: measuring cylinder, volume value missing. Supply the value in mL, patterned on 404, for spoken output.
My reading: 30
